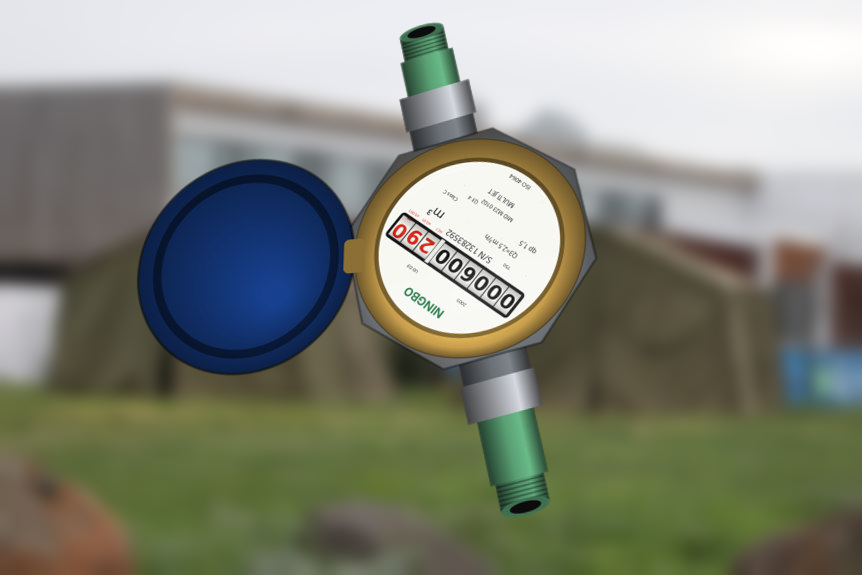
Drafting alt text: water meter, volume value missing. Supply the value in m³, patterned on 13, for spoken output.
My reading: 600.290
